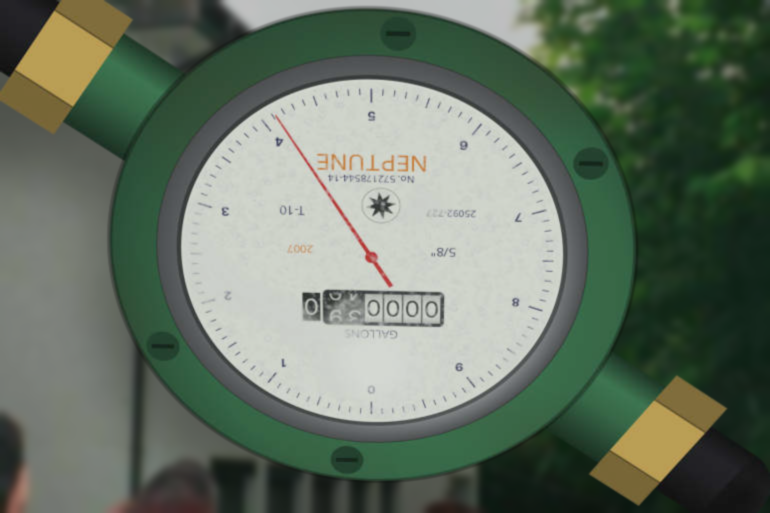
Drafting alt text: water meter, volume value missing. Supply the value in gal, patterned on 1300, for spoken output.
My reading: 394.1
